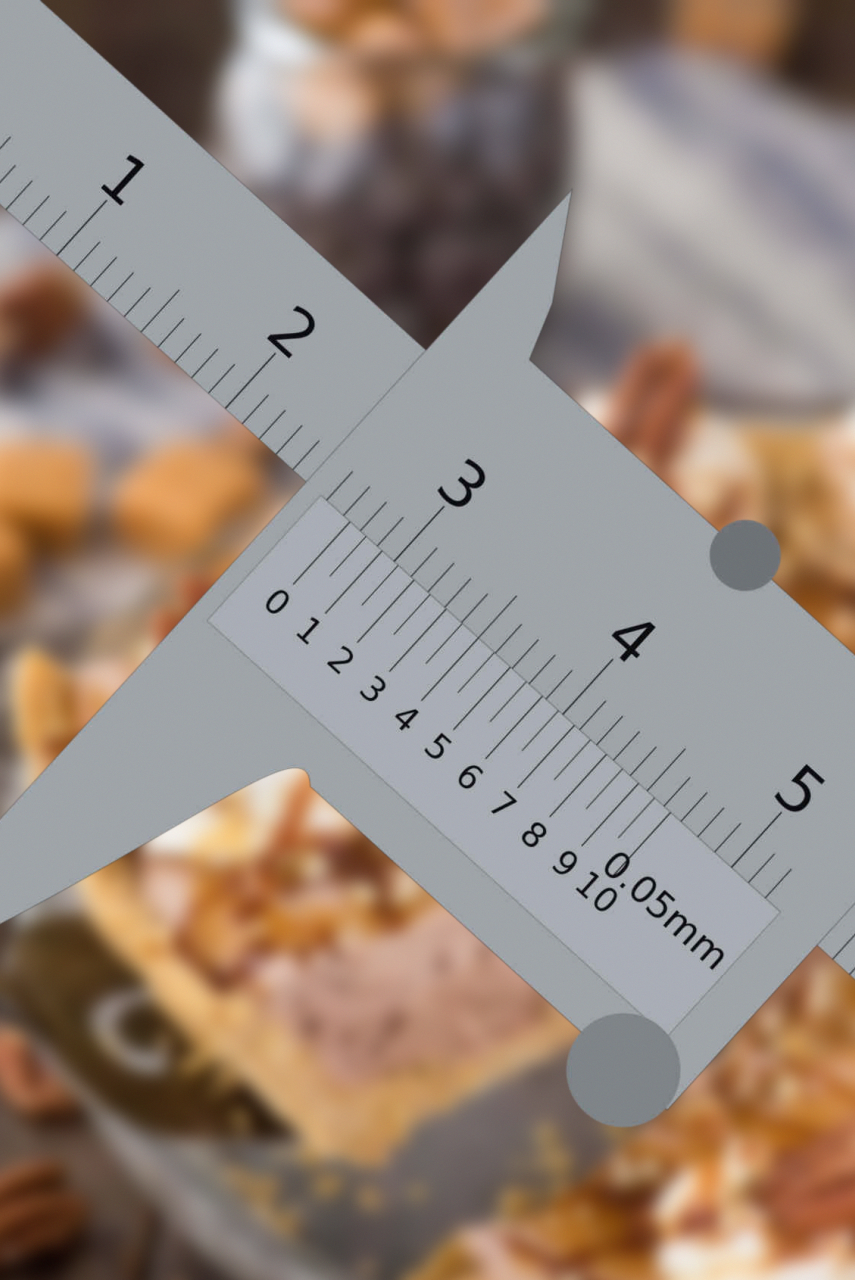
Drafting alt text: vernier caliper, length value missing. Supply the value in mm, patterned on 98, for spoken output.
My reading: 27.4
